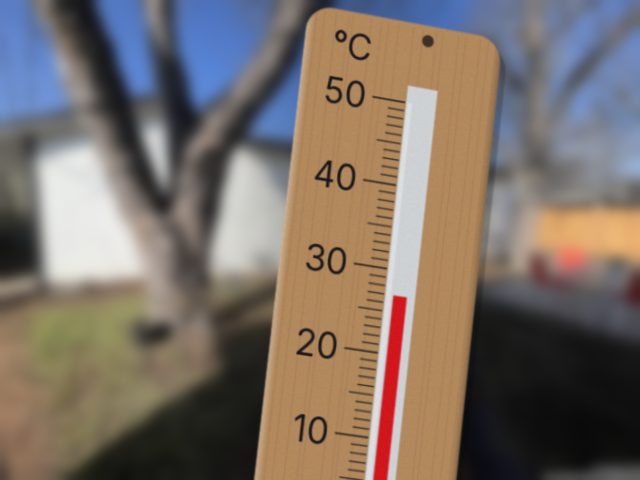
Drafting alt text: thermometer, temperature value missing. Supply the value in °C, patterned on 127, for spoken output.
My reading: 27
